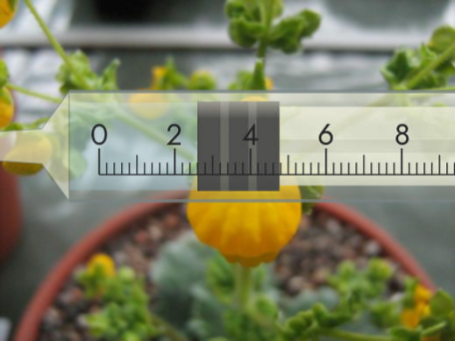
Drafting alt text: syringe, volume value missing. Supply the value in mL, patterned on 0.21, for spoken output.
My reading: 2.6
